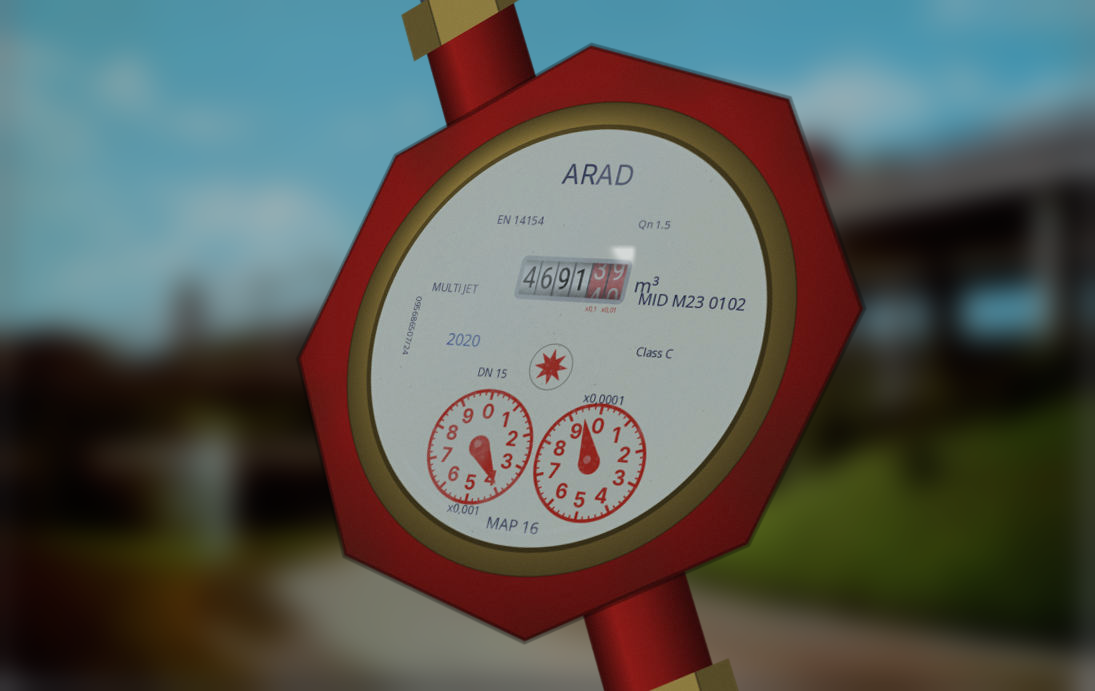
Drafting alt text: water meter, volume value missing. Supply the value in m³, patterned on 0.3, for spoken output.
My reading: 4691.3939
